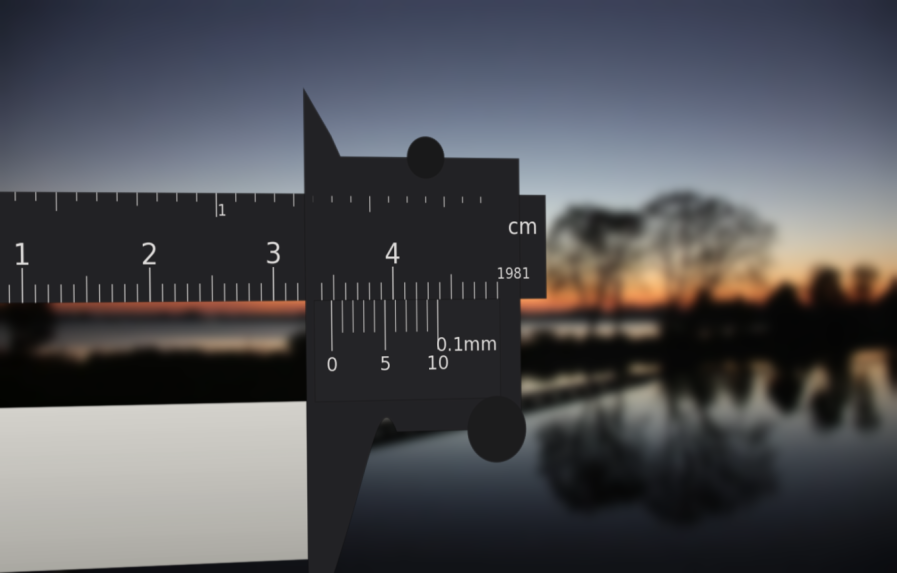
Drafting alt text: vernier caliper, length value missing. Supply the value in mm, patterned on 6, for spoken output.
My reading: 34.8
